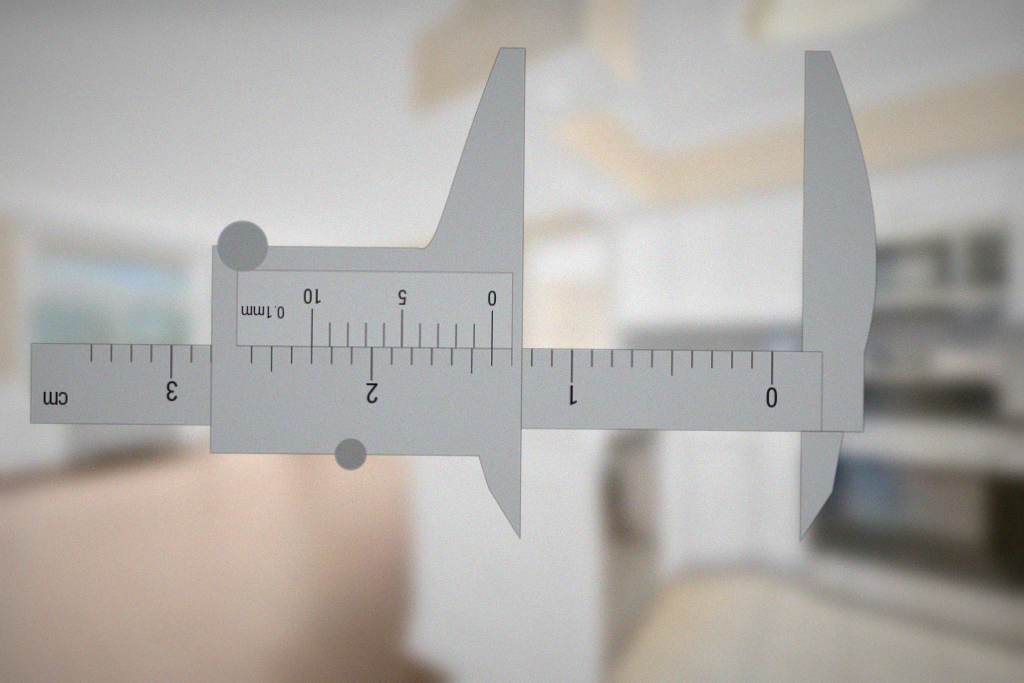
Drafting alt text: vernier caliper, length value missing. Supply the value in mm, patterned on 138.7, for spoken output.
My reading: 14.0
